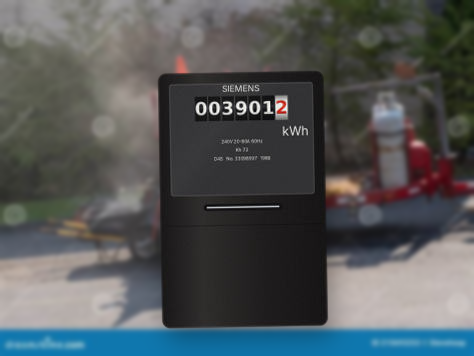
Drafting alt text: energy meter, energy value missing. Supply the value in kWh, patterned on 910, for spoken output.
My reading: 3901.2
